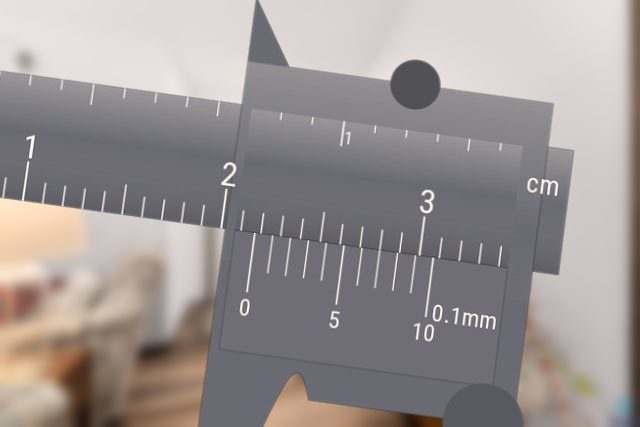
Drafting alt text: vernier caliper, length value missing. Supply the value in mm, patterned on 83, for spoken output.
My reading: 21.7
